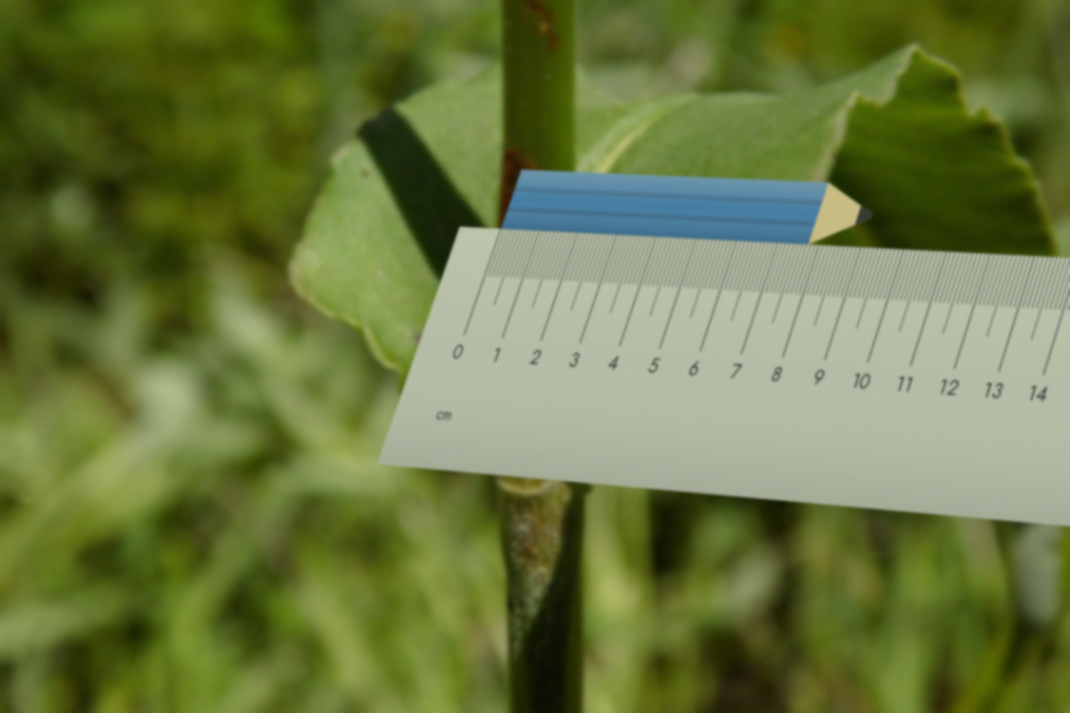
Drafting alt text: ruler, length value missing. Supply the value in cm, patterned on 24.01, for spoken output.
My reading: 9
